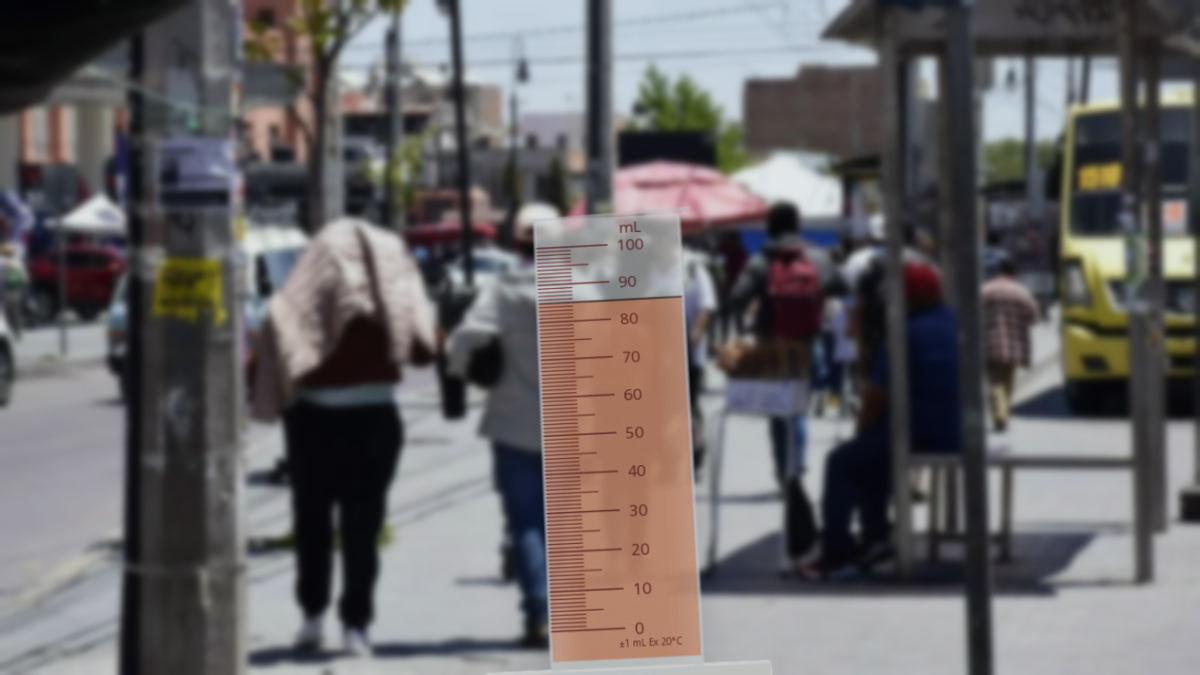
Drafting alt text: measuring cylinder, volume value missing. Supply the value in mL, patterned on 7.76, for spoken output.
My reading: 85
